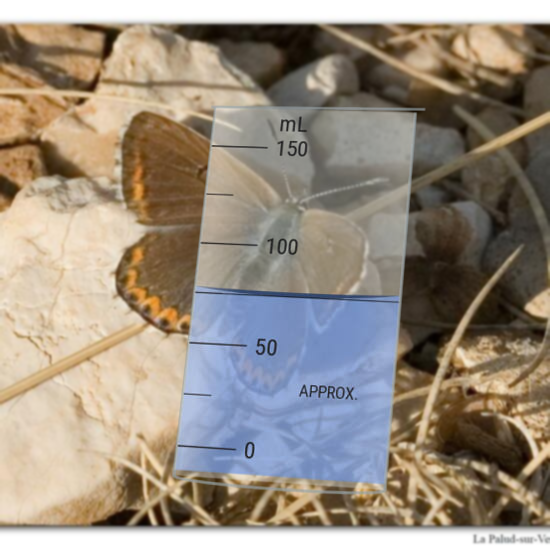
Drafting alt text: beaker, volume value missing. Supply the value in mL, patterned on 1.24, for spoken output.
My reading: 75
